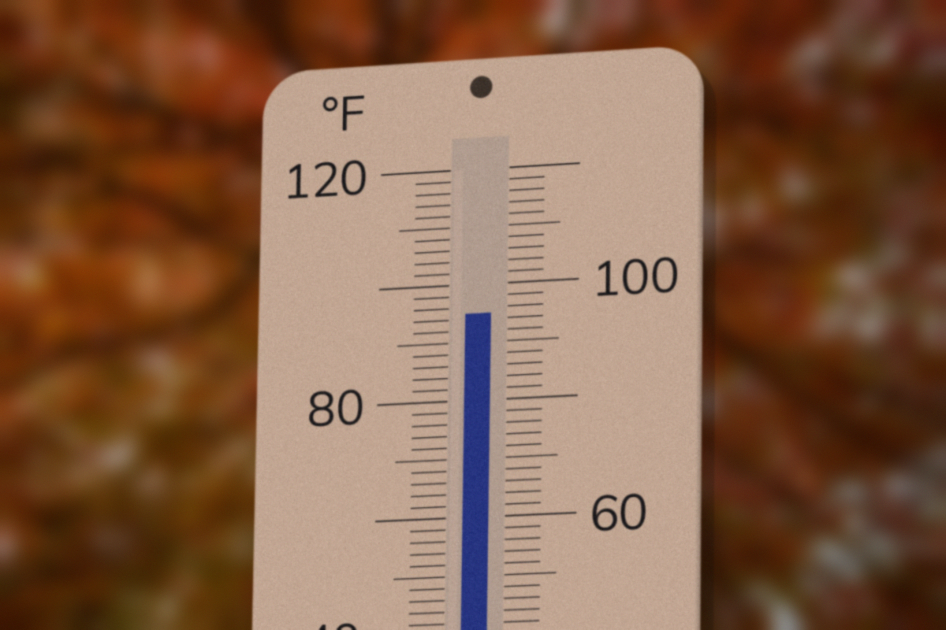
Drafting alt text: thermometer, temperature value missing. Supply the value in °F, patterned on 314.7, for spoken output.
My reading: 95
